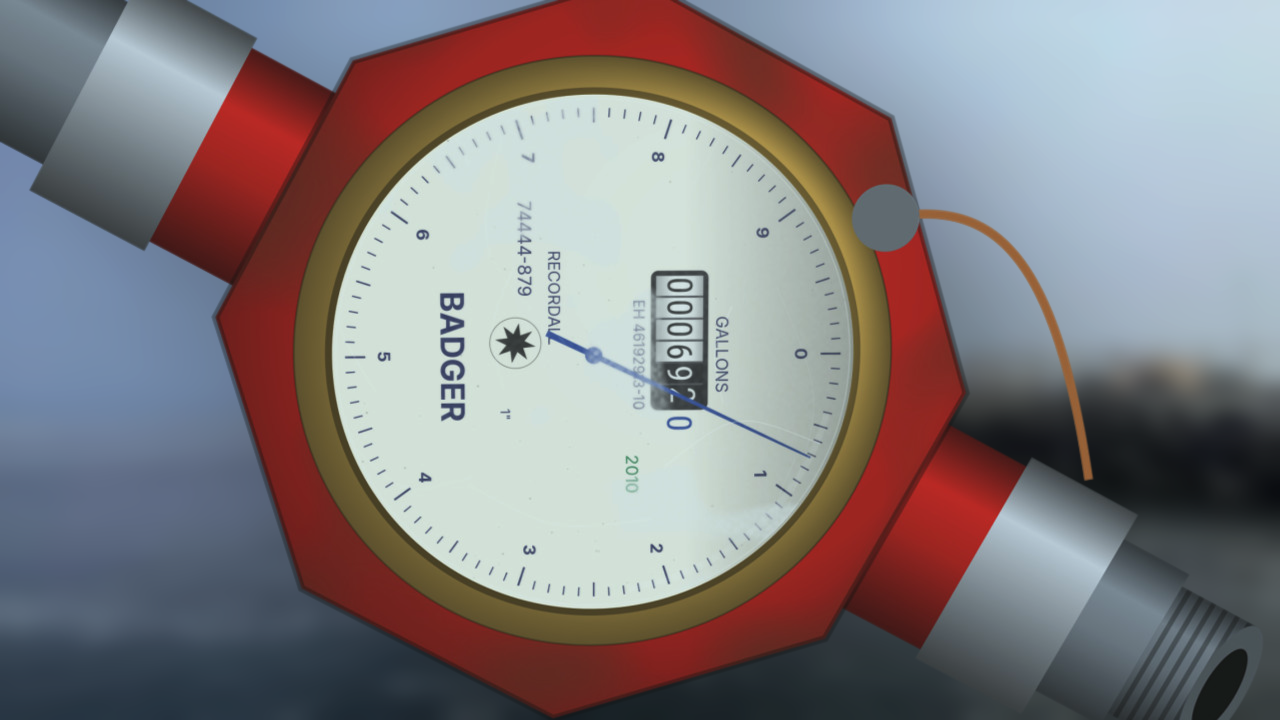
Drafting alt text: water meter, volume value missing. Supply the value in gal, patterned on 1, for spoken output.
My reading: 6920.7
